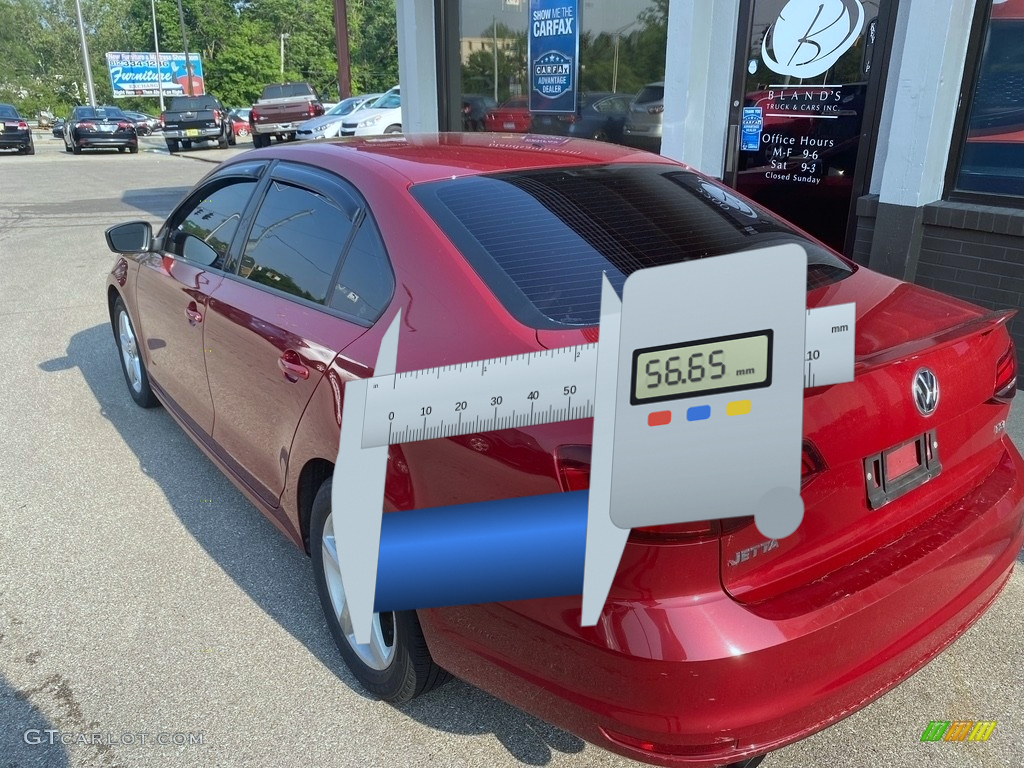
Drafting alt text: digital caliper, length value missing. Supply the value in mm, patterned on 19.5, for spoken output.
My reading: 56.65
